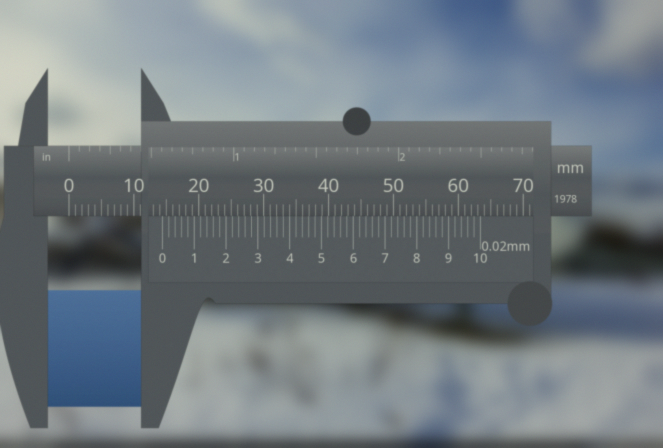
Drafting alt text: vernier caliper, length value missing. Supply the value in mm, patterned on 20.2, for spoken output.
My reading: 14.4
